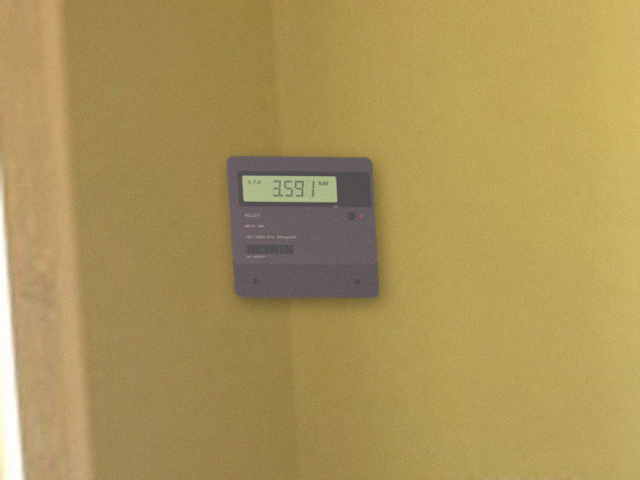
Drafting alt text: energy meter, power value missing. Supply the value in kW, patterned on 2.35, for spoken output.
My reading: 3.591
